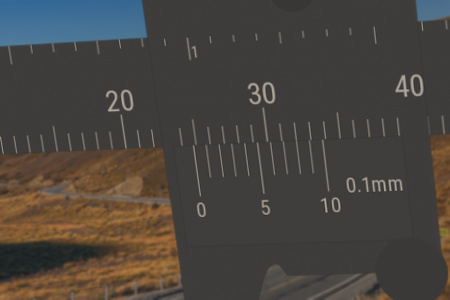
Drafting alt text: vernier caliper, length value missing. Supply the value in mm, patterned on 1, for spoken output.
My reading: 24.8
